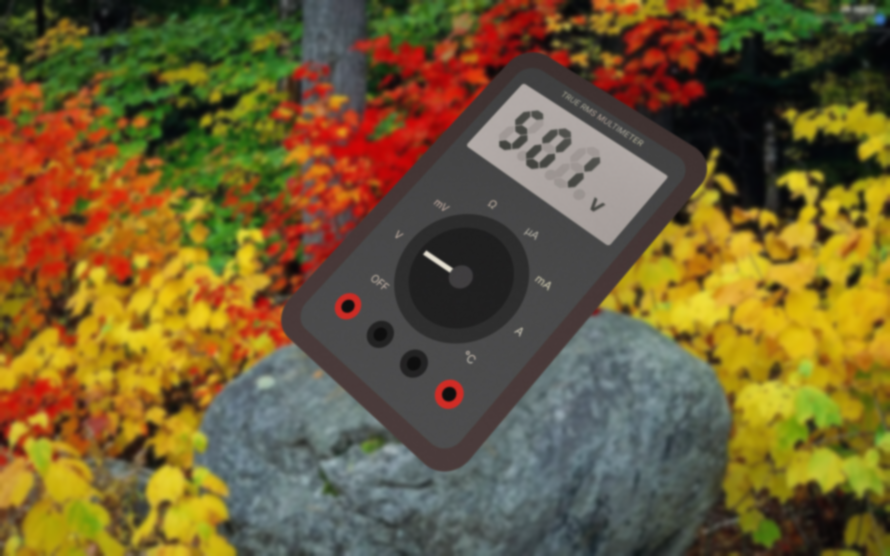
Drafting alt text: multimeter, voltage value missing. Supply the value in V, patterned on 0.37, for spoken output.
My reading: 501
